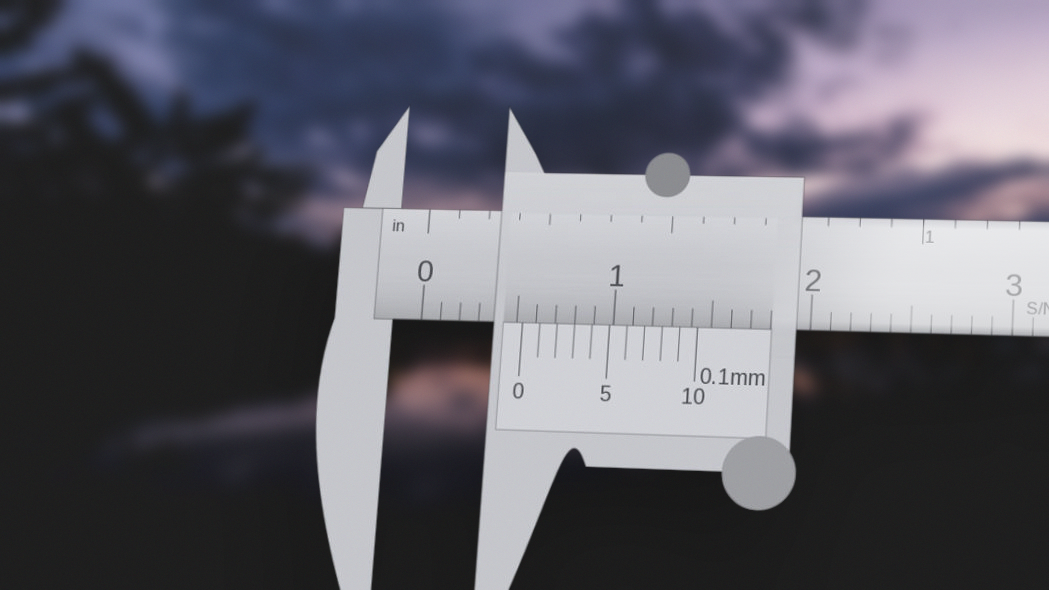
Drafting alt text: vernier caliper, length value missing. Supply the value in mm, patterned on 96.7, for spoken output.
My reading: 5.3
